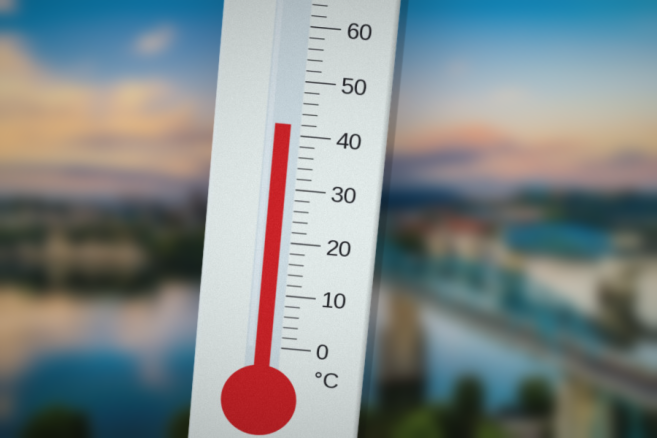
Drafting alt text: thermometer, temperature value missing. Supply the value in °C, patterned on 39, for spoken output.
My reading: 42
